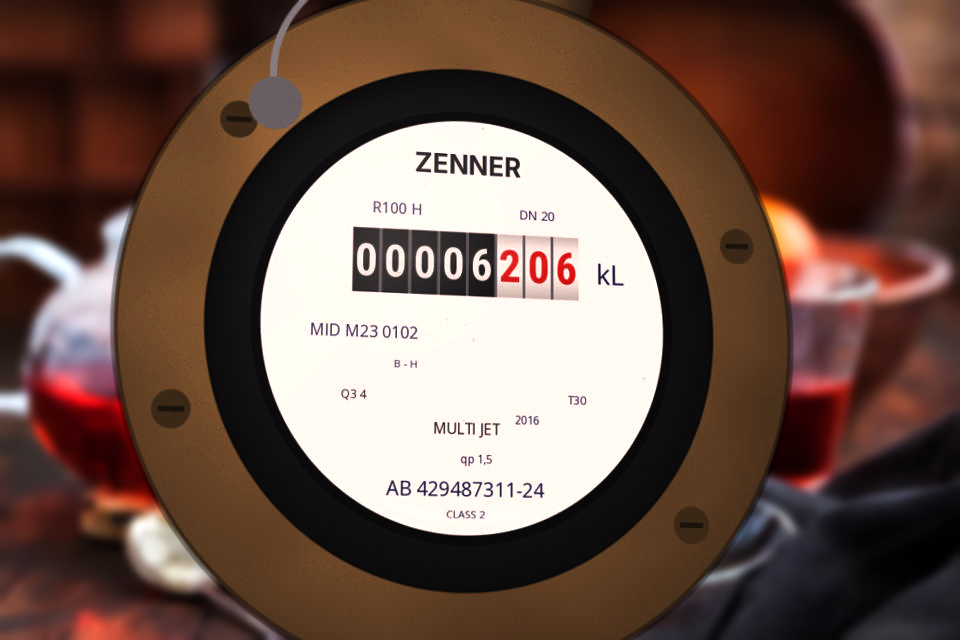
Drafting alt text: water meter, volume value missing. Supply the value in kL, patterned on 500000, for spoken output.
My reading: 6.206
